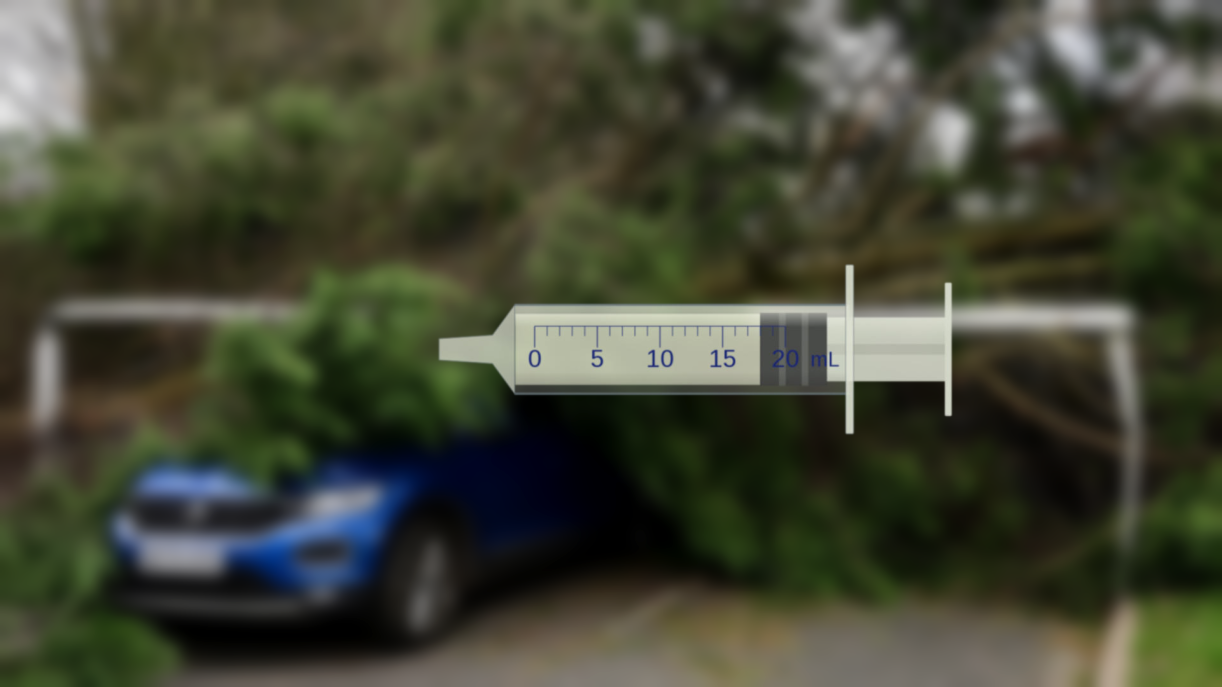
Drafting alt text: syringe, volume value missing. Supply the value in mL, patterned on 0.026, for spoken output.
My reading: 18
